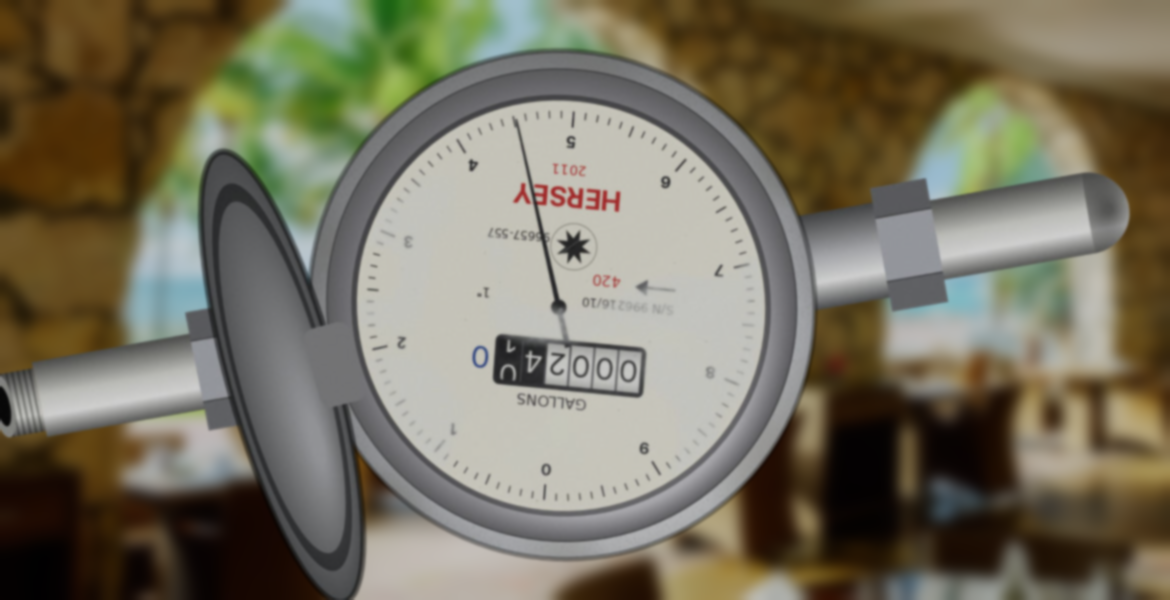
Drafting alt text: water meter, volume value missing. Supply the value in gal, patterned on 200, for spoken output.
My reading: 2404.5
